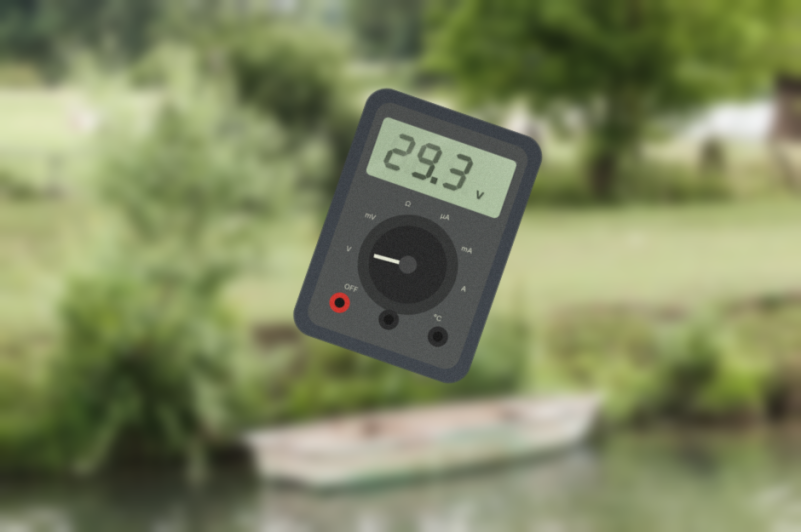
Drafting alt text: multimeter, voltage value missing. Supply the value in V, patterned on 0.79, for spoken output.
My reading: 29.3
